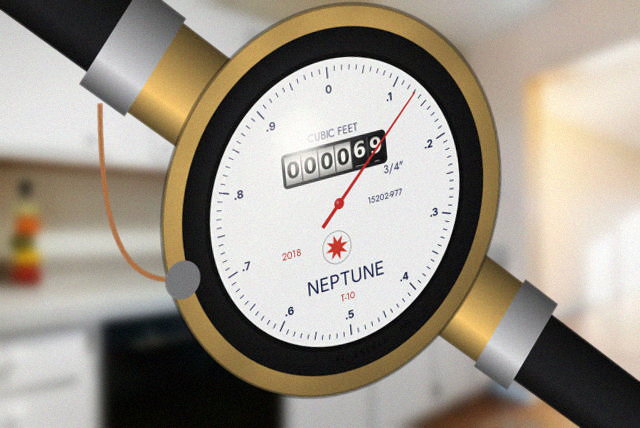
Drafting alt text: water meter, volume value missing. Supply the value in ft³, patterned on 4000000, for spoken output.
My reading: 69.13
